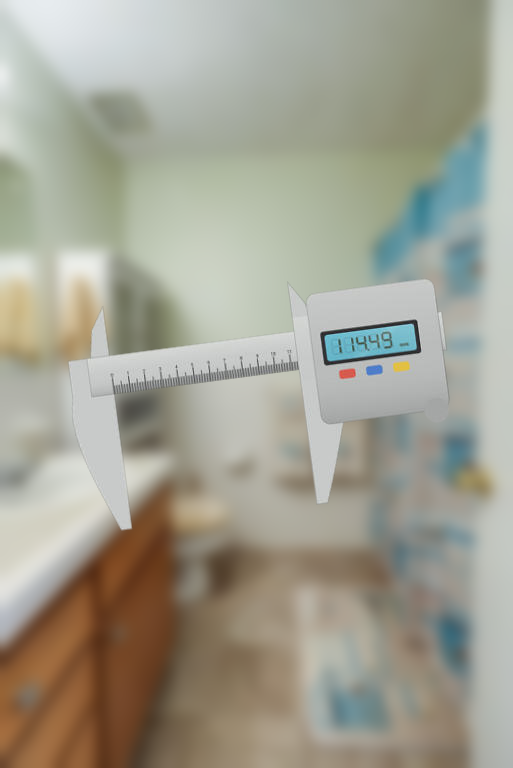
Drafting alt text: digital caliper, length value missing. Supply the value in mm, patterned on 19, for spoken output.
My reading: 114.49
